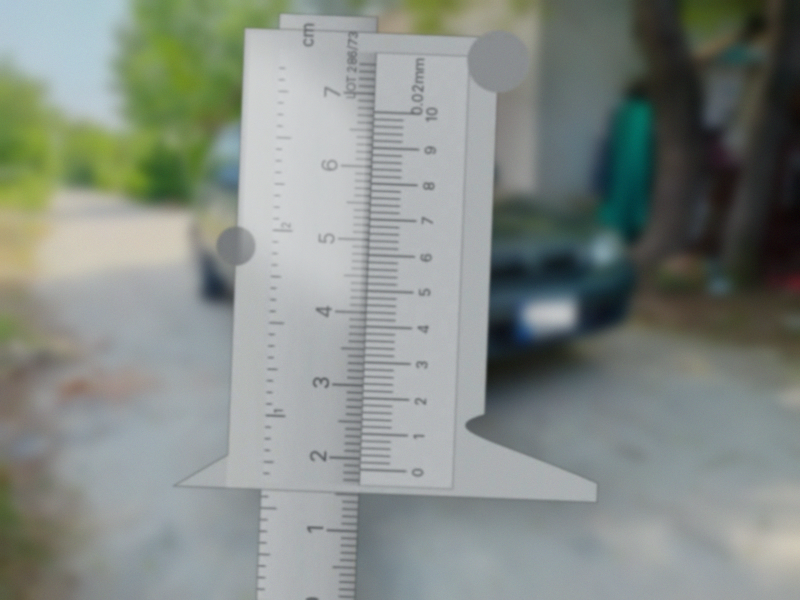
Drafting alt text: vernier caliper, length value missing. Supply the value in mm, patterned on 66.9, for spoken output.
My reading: 18.5
